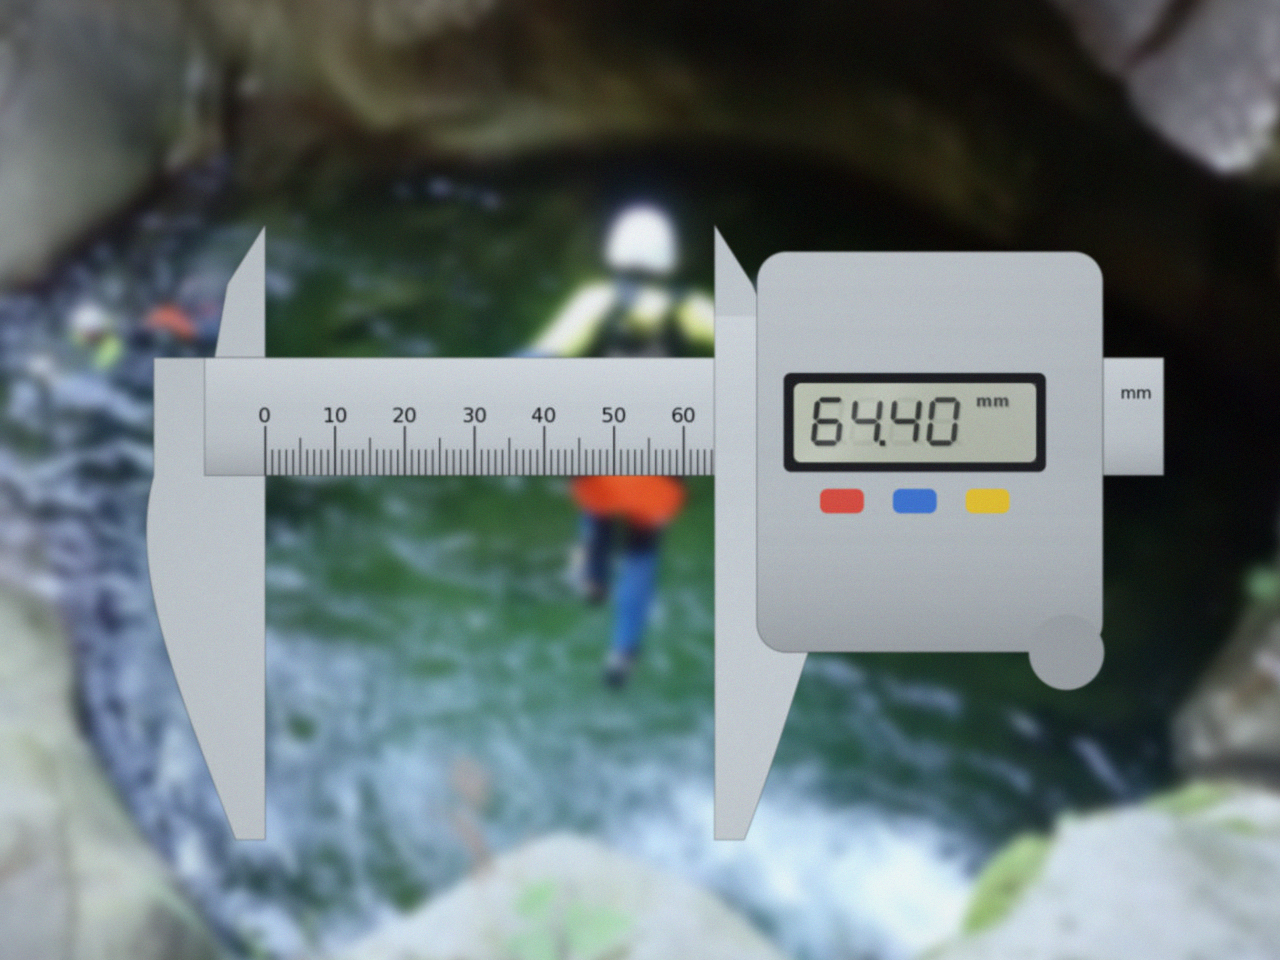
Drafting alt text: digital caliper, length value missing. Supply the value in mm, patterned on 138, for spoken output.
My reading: 64.40
